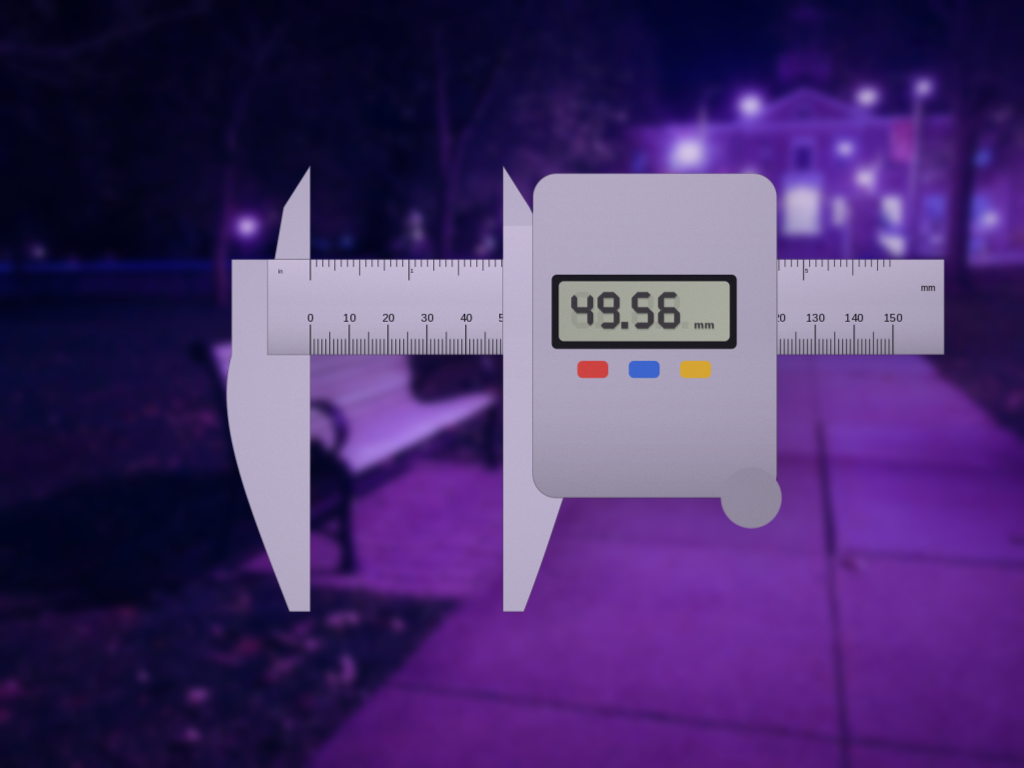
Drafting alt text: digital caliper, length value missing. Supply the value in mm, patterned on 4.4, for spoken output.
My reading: 49.56
